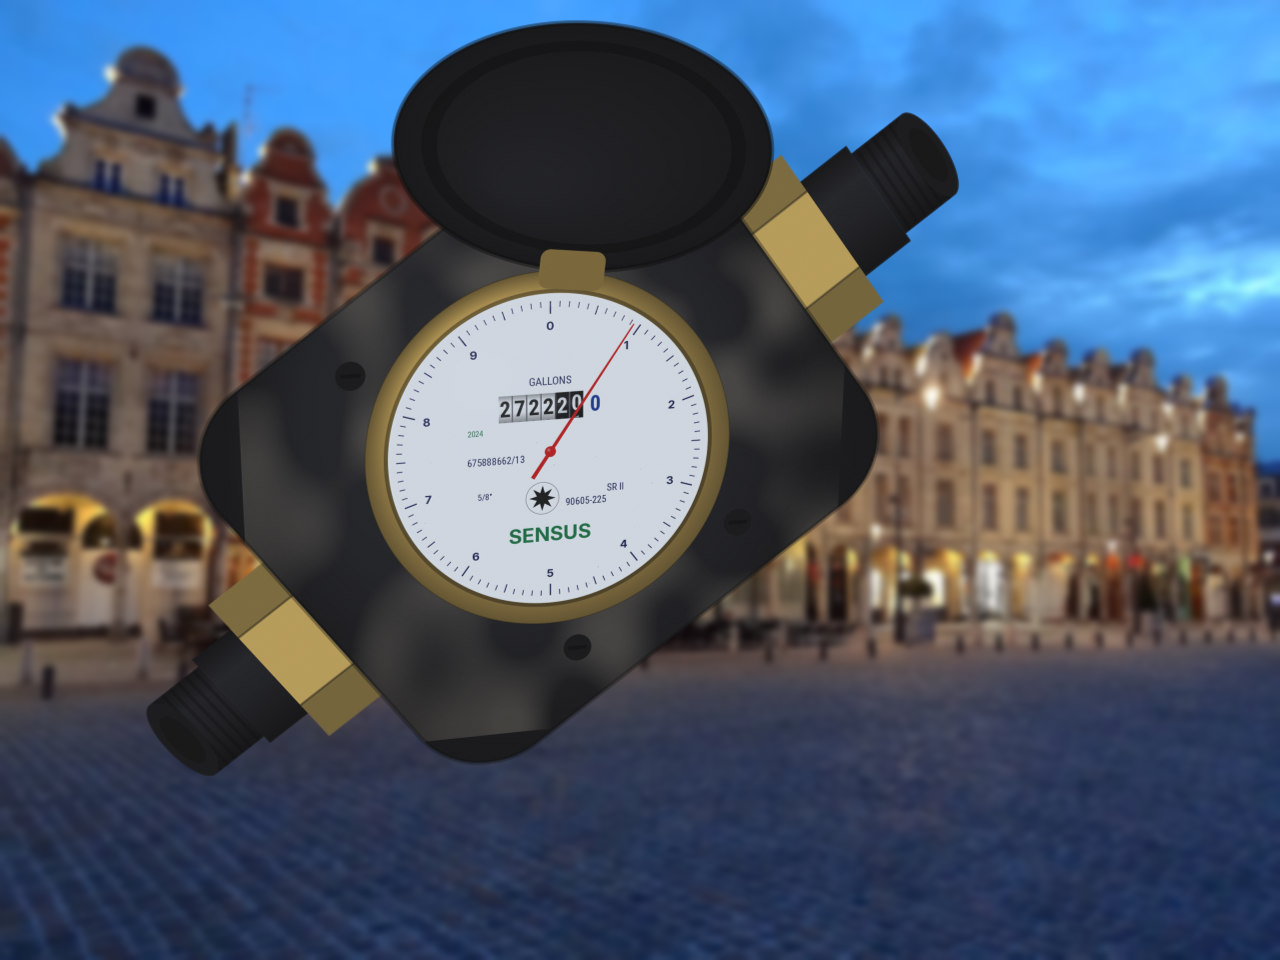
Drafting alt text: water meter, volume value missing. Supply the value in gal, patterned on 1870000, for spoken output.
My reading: 2722200.9
